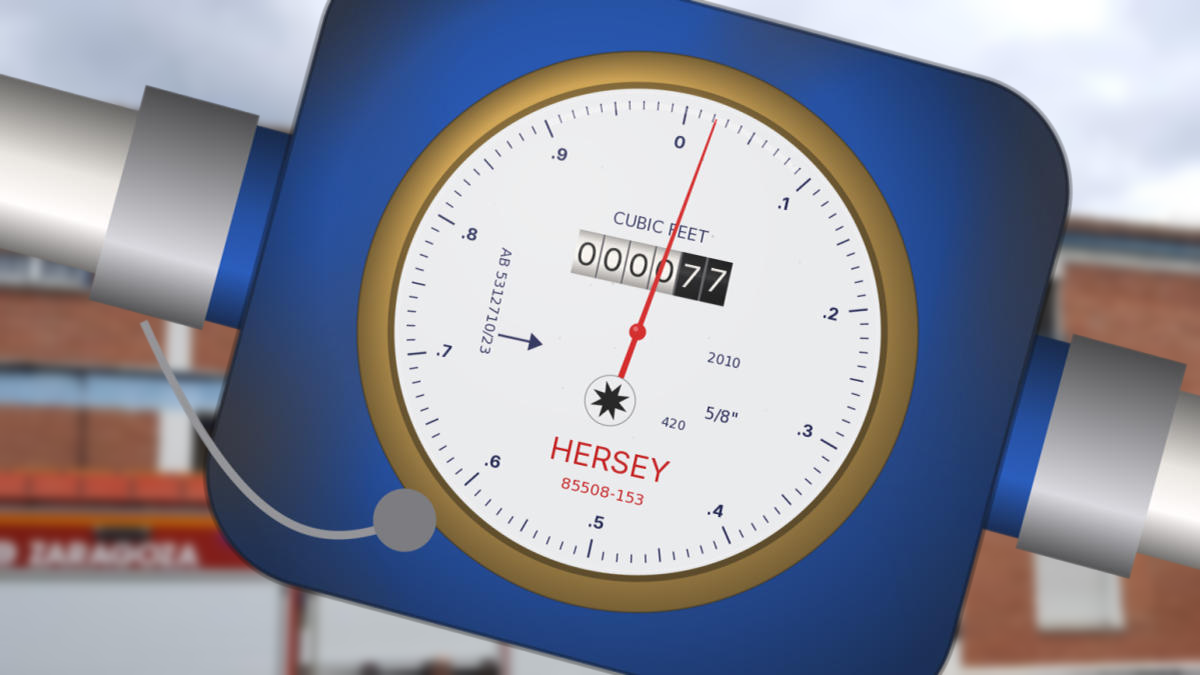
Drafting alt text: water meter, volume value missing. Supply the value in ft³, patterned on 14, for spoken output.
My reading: 77.02
